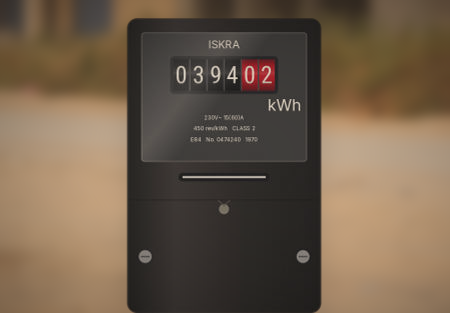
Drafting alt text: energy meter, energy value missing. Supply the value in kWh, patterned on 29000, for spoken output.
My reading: 394.02
